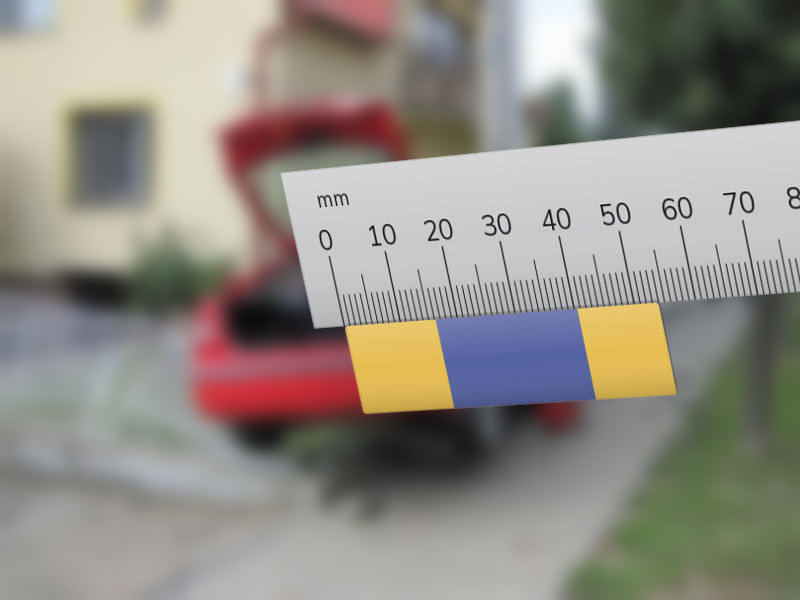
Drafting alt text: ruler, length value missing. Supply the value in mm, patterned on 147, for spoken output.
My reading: 54
